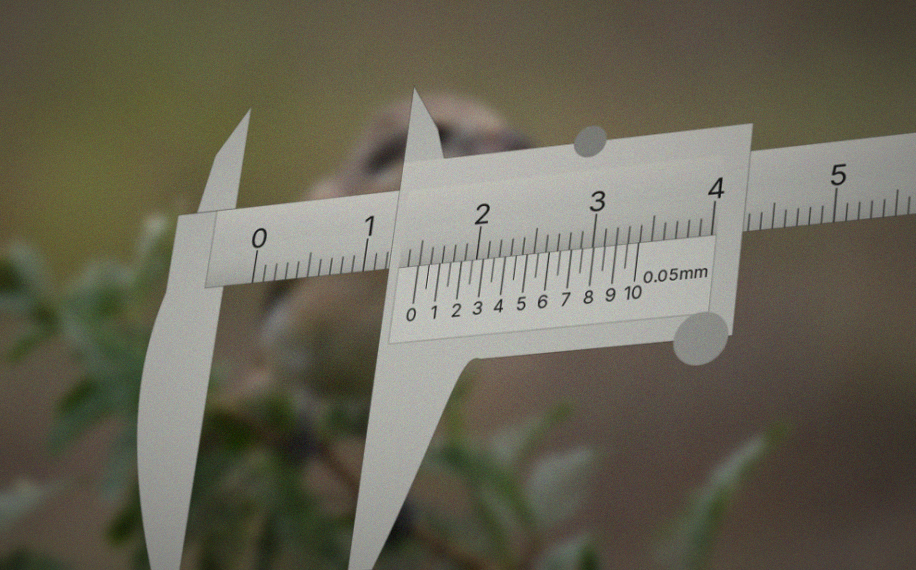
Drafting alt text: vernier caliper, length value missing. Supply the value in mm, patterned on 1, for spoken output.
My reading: 14.9
